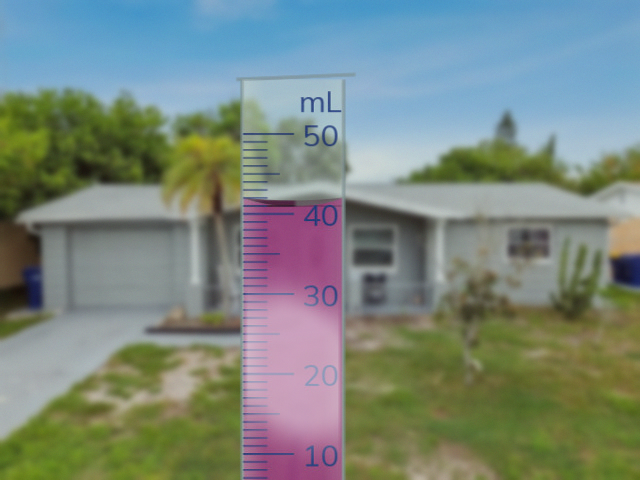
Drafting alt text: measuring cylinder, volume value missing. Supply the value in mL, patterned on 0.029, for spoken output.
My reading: 41
